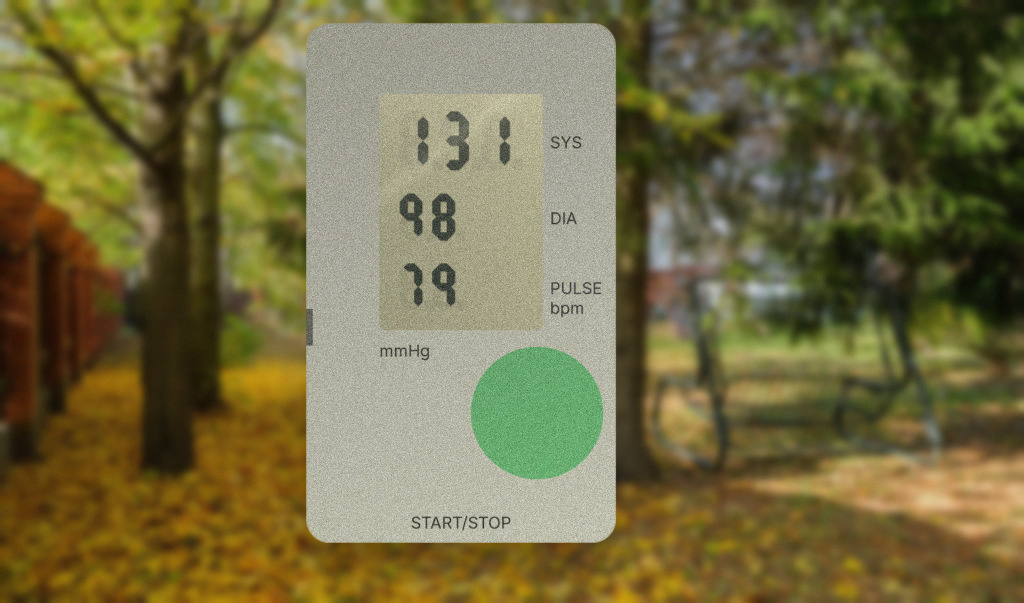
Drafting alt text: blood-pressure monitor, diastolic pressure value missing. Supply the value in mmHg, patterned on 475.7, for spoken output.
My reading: 98
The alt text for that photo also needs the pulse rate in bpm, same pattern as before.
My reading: 79
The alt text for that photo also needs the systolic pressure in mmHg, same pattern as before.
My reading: 131
